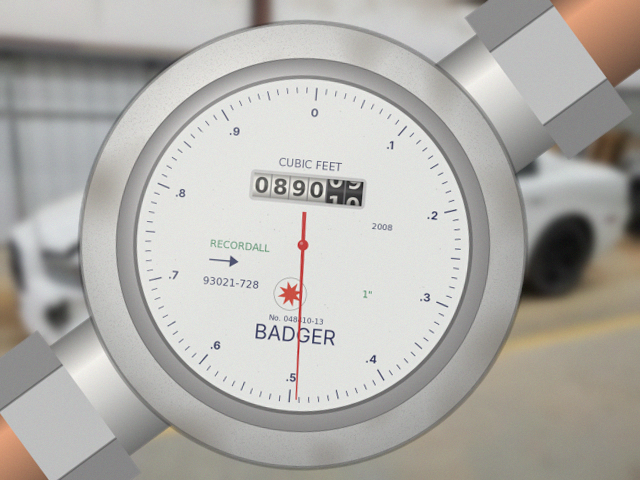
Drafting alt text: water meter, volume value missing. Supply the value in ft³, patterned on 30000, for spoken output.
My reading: 89009.49
